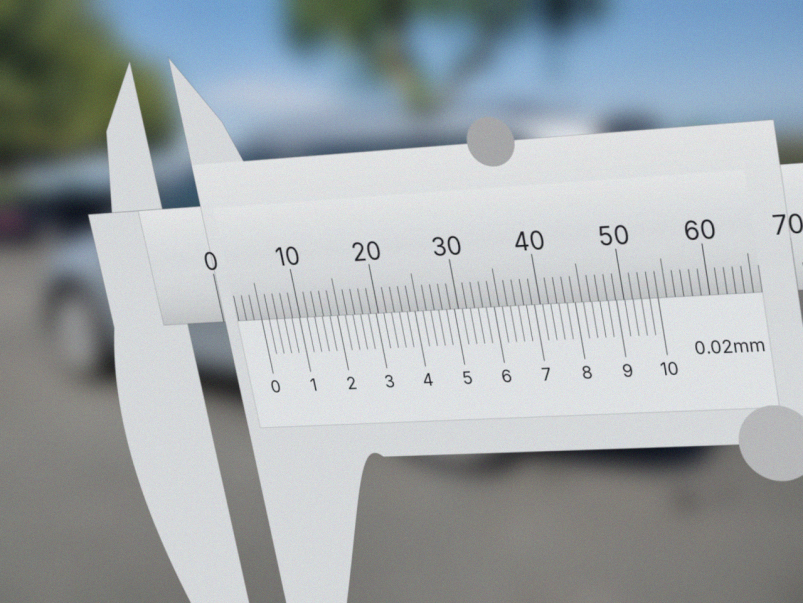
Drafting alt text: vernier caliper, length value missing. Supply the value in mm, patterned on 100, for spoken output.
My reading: 5.0
